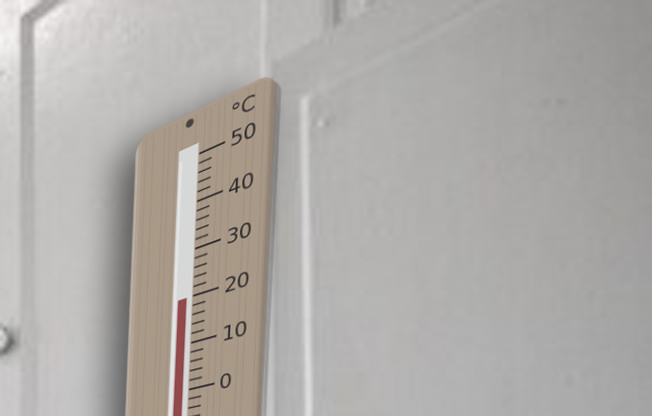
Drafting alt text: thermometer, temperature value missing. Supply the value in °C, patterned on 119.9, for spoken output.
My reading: 20
